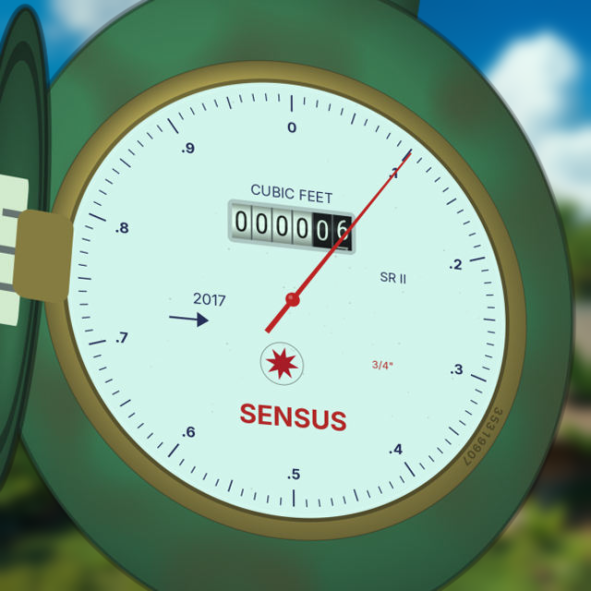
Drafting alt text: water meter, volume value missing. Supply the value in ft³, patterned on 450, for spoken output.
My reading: 6.10
